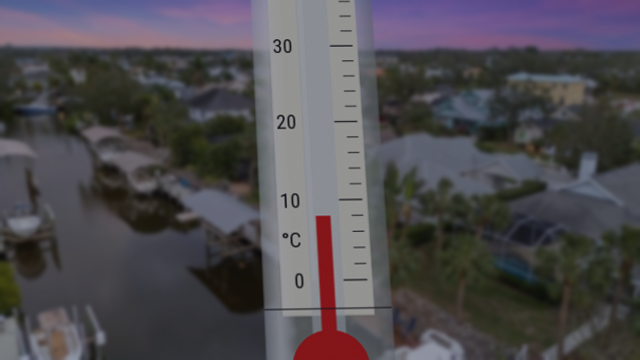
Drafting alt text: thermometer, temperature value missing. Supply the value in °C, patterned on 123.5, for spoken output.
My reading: 8
